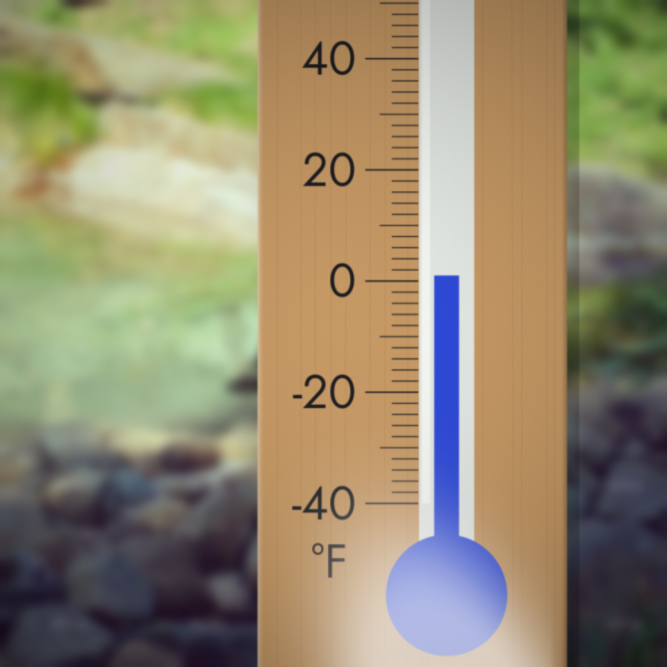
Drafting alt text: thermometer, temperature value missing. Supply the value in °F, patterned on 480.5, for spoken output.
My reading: 1
